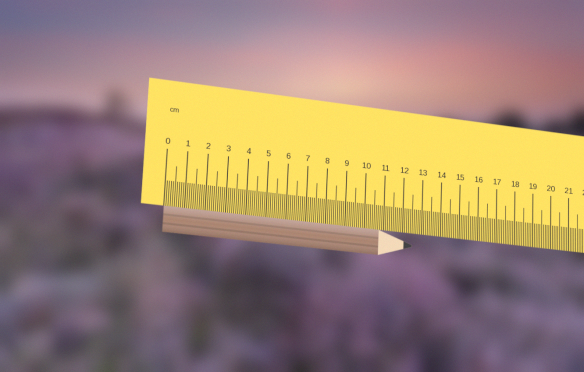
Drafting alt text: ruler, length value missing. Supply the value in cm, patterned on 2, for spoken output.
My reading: 12.5
